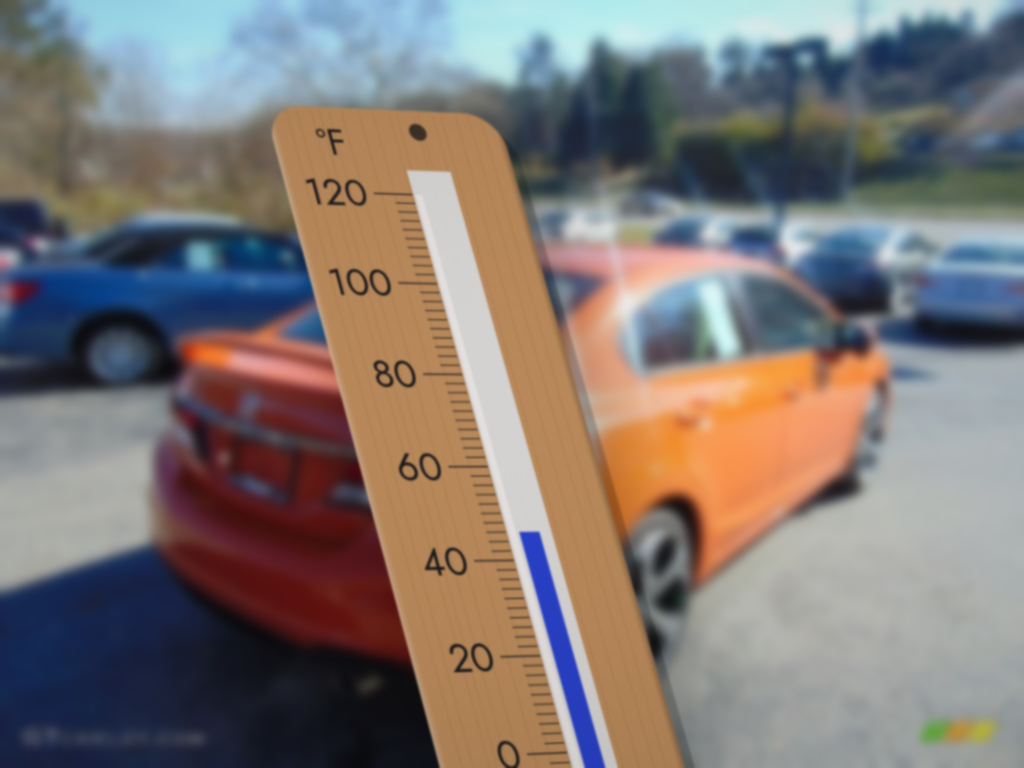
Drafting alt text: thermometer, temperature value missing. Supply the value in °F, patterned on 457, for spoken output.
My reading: 46
